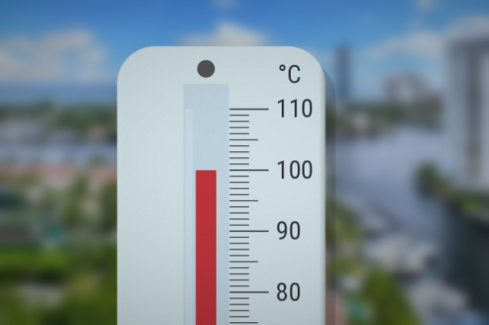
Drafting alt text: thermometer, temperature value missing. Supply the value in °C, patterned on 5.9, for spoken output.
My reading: 100
